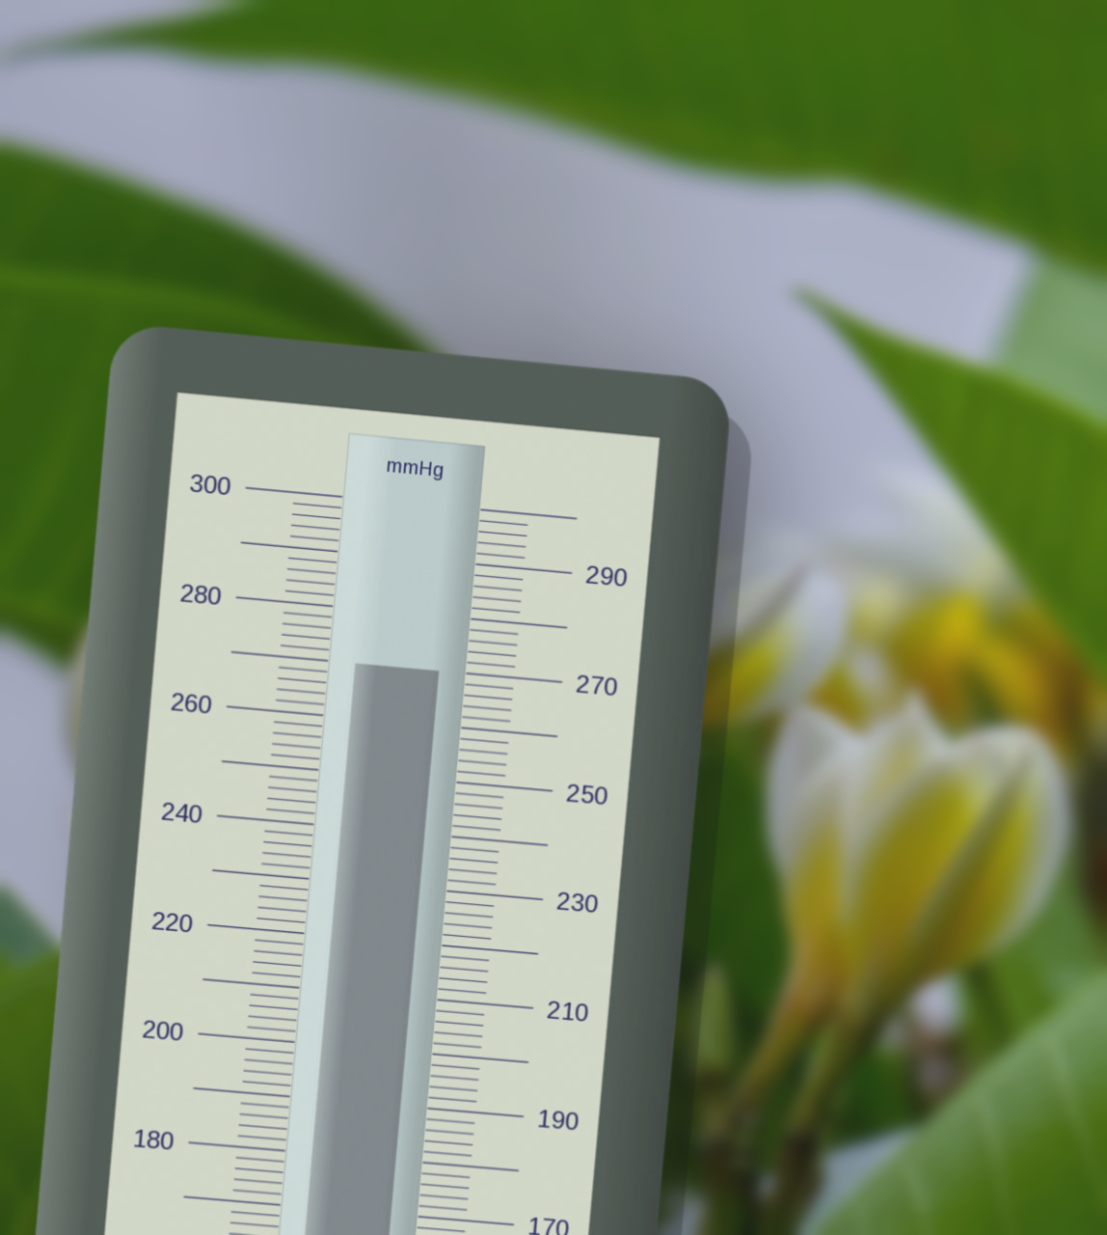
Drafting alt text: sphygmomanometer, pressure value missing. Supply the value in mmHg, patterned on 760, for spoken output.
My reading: 270
